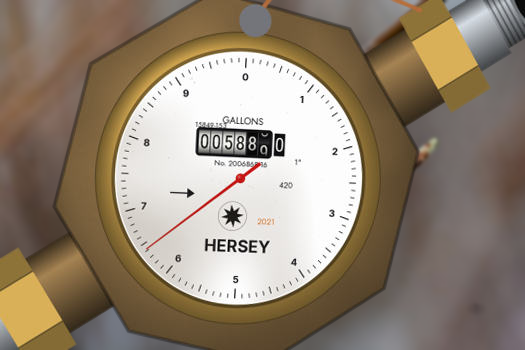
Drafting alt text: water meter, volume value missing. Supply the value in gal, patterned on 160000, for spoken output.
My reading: 58886.4
